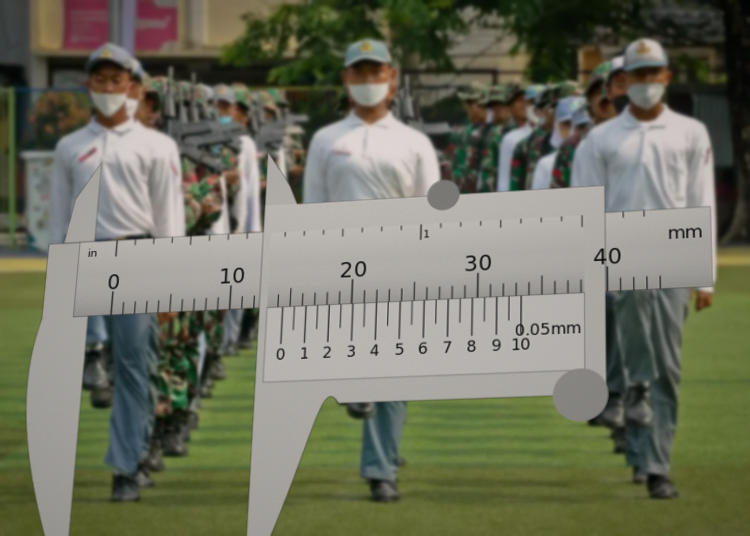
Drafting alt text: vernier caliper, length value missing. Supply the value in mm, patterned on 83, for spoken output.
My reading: 14.4
